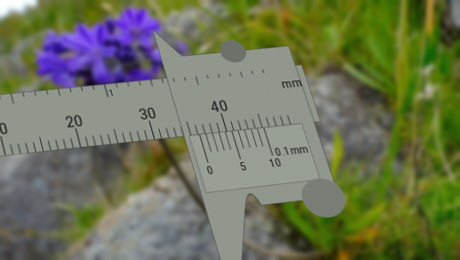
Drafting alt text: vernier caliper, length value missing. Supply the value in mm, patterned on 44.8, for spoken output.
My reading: 36.2
